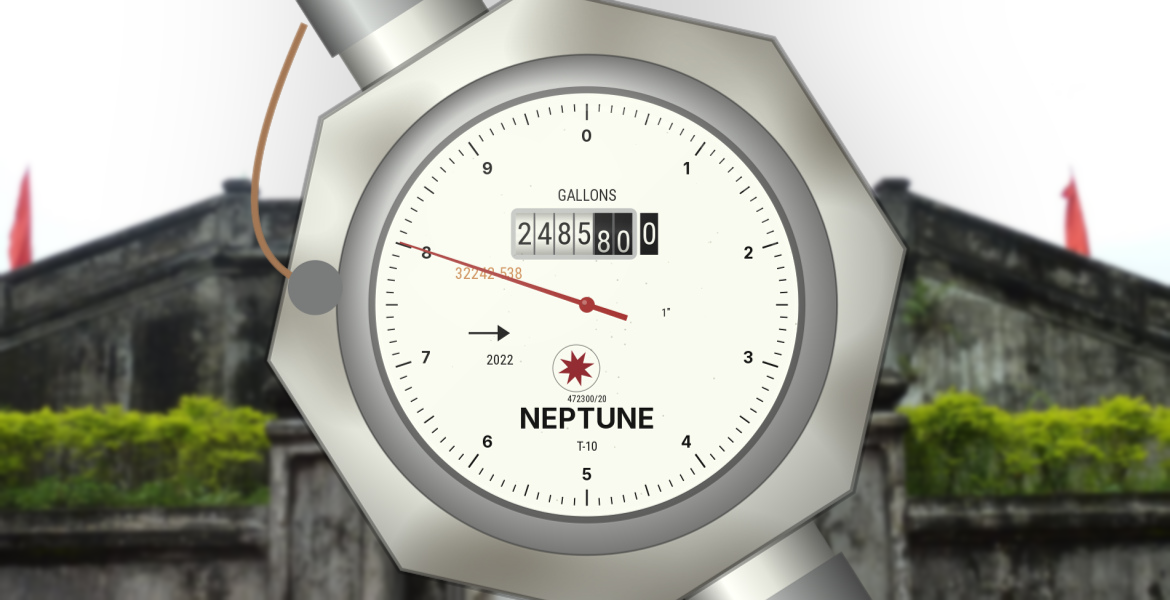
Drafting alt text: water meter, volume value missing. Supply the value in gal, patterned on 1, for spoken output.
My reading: 2485798.0
